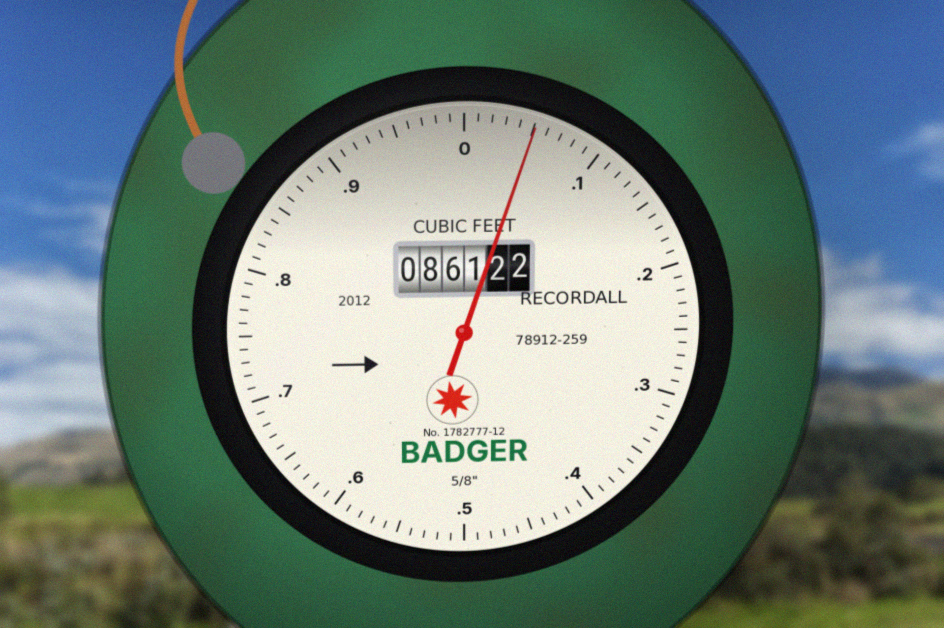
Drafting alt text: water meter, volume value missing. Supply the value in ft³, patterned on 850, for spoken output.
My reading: 86122.05
